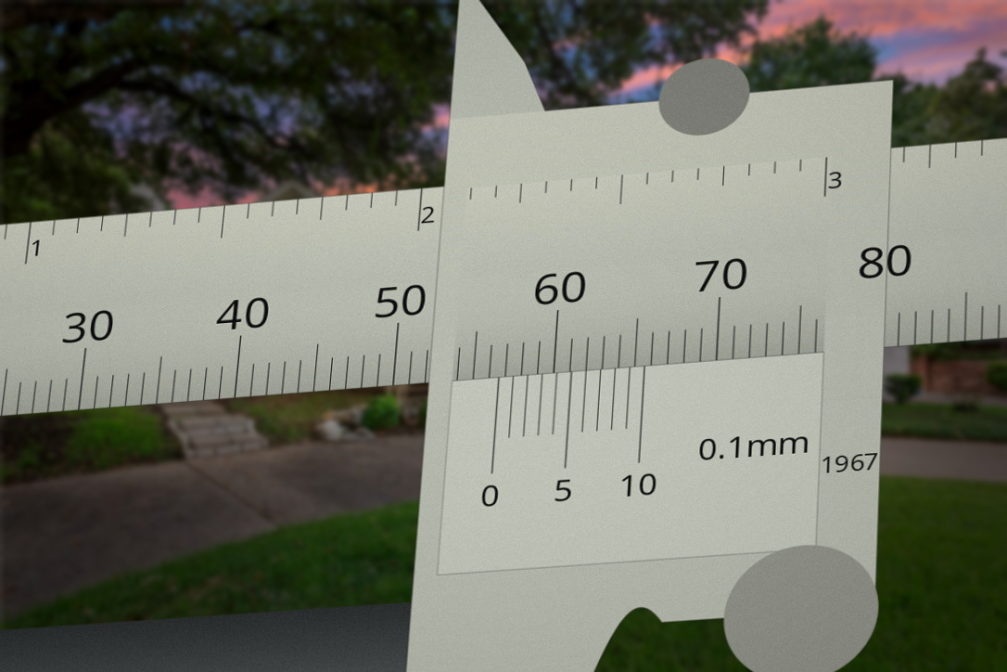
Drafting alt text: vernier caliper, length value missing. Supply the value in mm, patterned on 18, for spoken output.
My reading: 56.6
